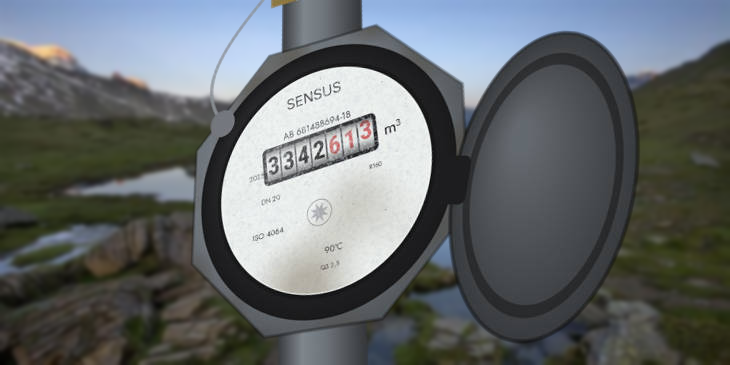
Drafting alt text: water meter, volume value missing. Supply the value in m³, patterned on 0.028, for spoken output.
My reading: 3342.613
